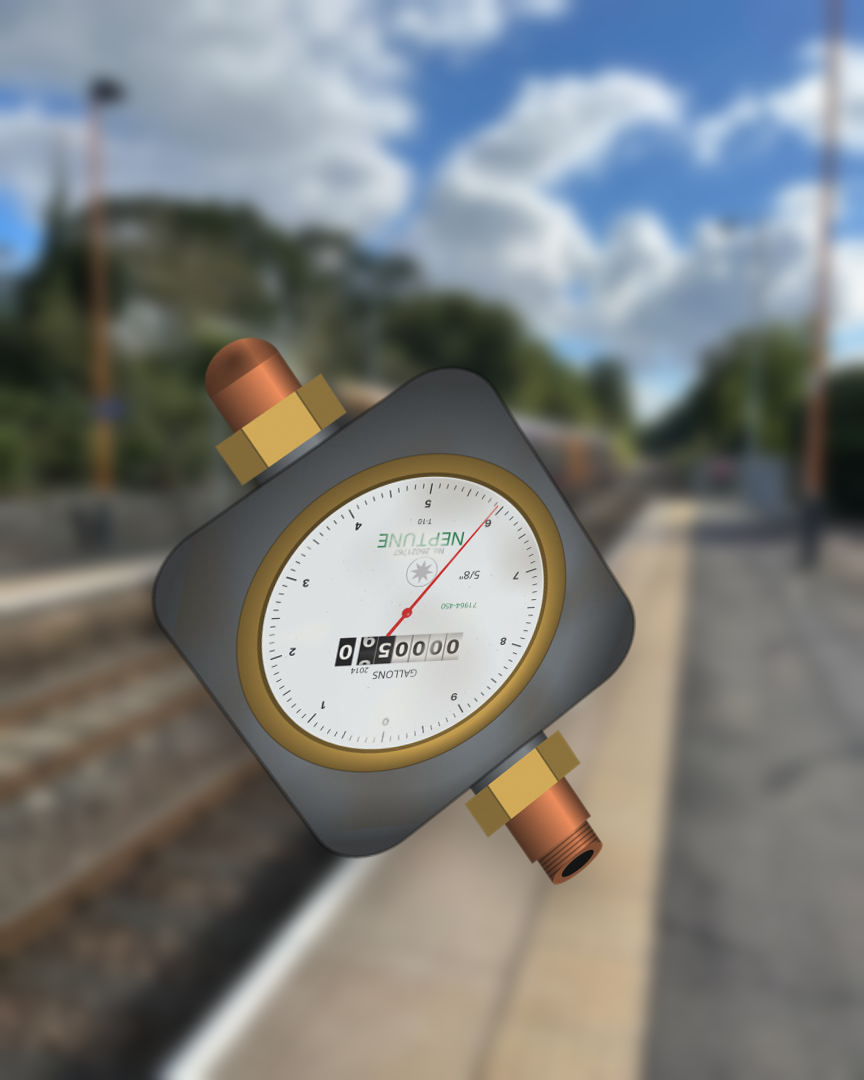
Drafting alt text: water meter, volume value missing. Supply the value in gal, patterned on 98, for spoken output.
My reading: 585.9
